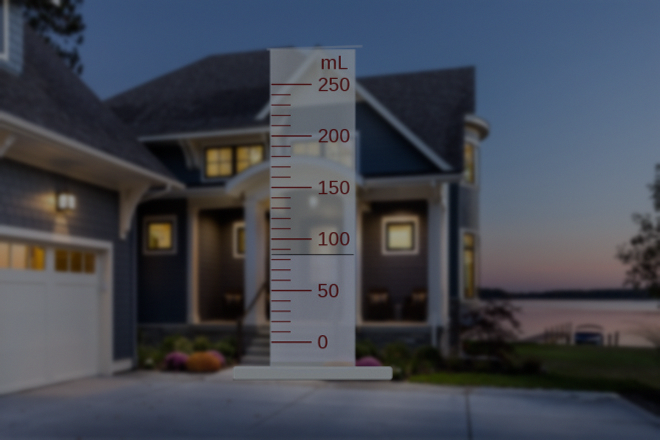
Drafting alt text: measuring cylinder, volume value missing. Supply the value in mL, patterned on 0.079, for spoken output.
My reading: 85
